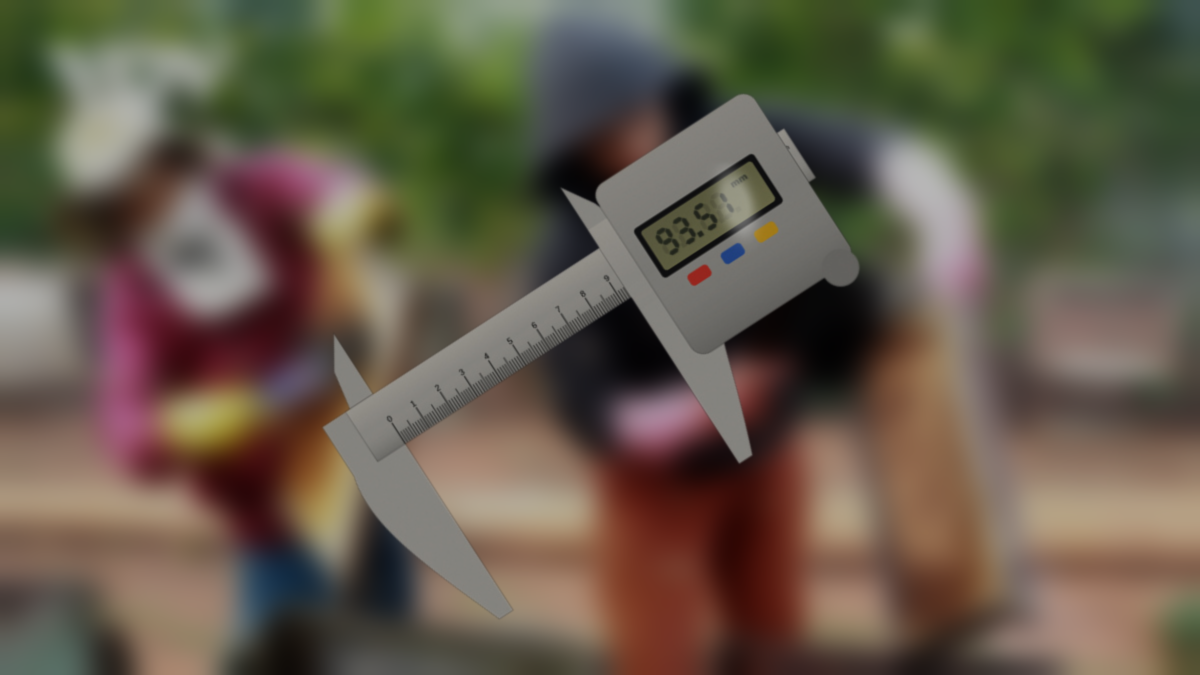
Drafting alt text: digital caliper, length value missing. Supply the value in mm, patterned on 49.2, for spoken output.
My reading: 93.51
